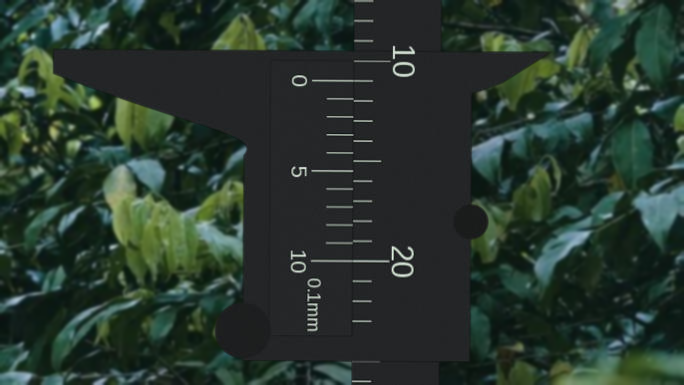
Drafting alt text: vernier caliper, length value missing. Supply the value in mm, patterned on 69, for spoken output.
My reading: 11.0
